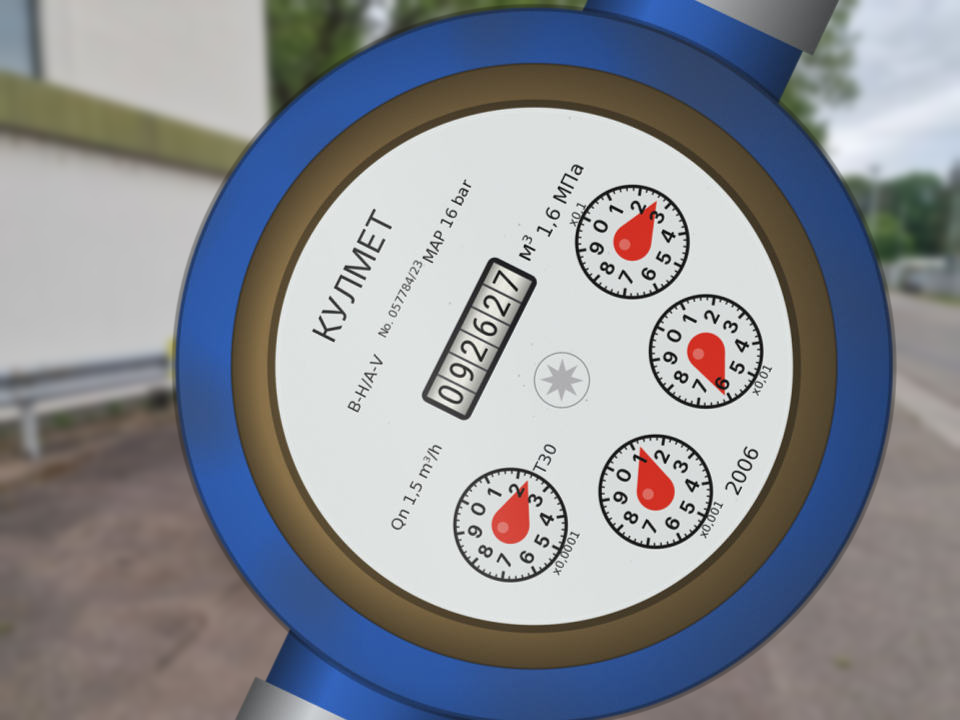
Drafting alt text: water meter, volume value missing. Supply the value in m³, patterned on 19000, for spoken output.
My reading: 92627.2612
